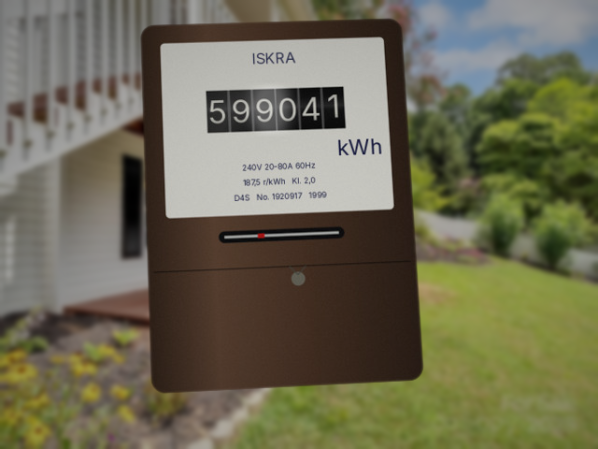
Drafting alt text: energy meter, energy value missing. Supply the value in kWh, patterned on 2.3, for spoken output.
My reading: 599041
